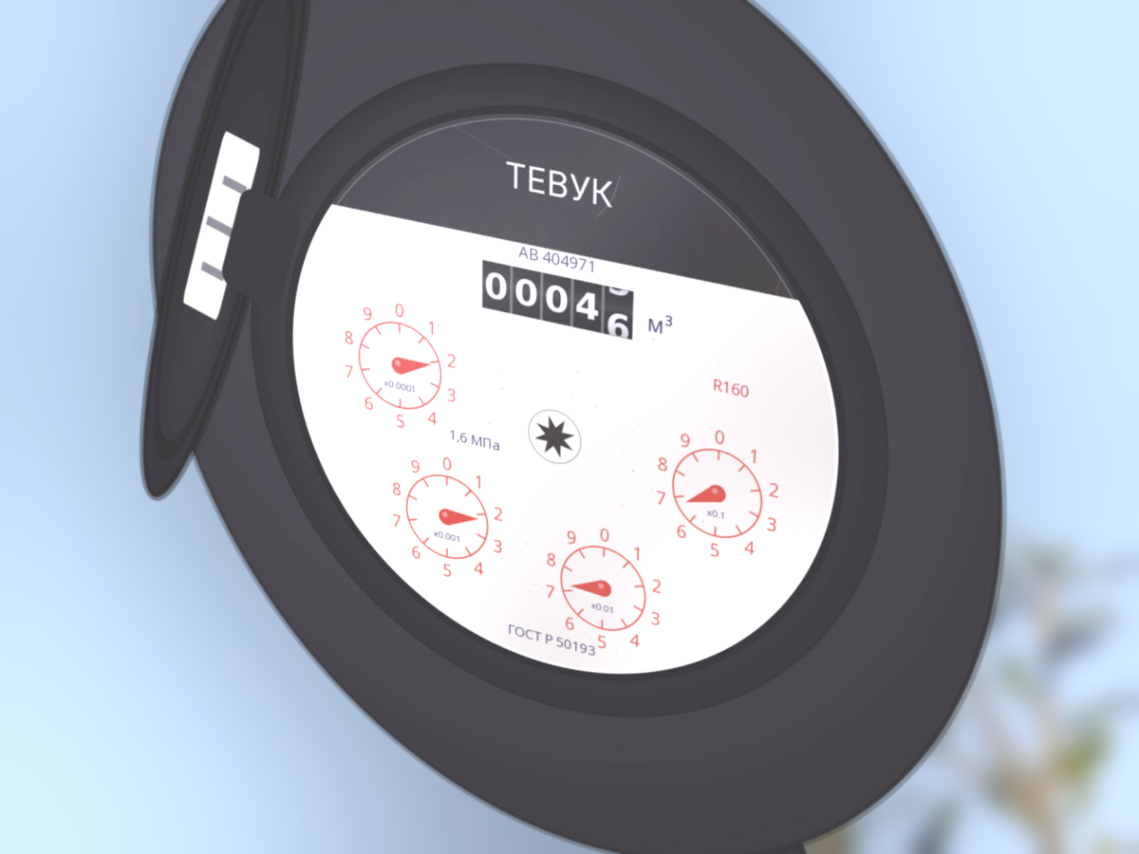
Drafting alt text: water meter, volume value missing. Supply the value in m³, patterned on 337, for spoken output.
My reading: 45.6722
